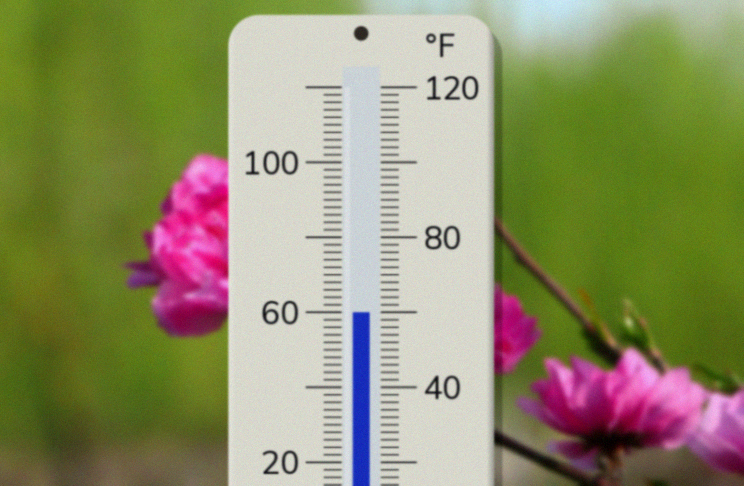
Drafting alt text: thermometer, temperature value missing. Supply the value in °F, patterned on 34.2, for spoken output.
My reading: 60
